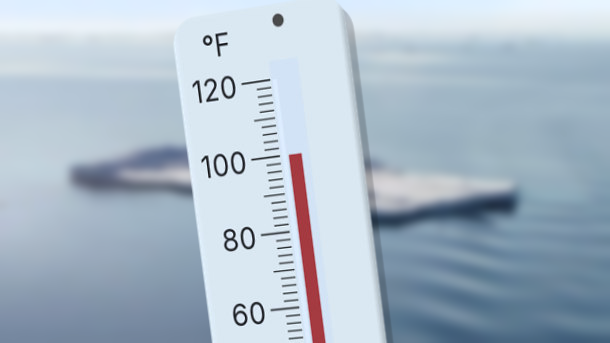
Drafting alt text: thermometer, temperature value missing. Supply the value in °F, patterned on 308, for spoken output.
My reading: 100
